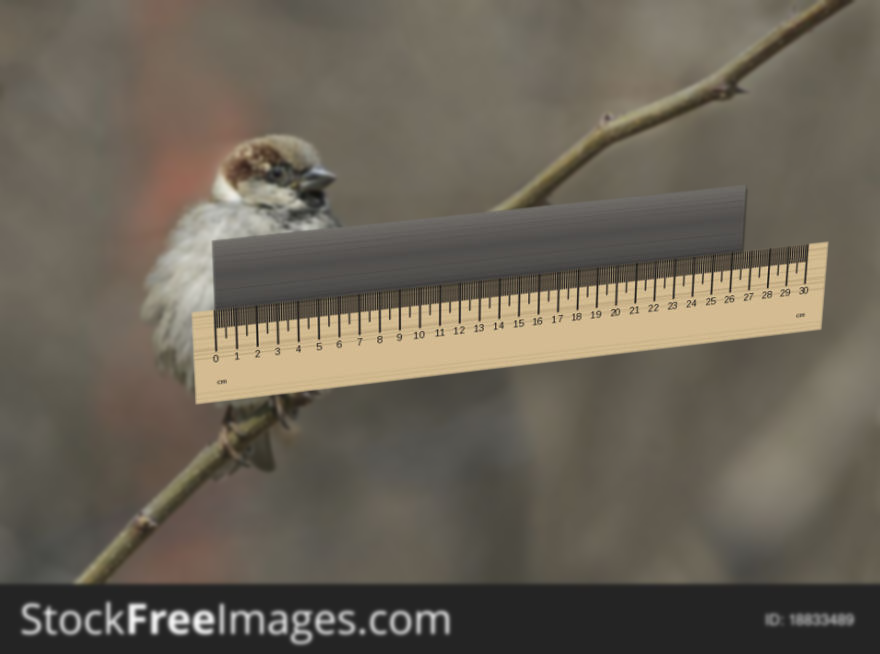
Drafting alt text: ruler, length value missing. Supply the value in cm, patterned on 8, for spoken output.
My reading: 26.5
